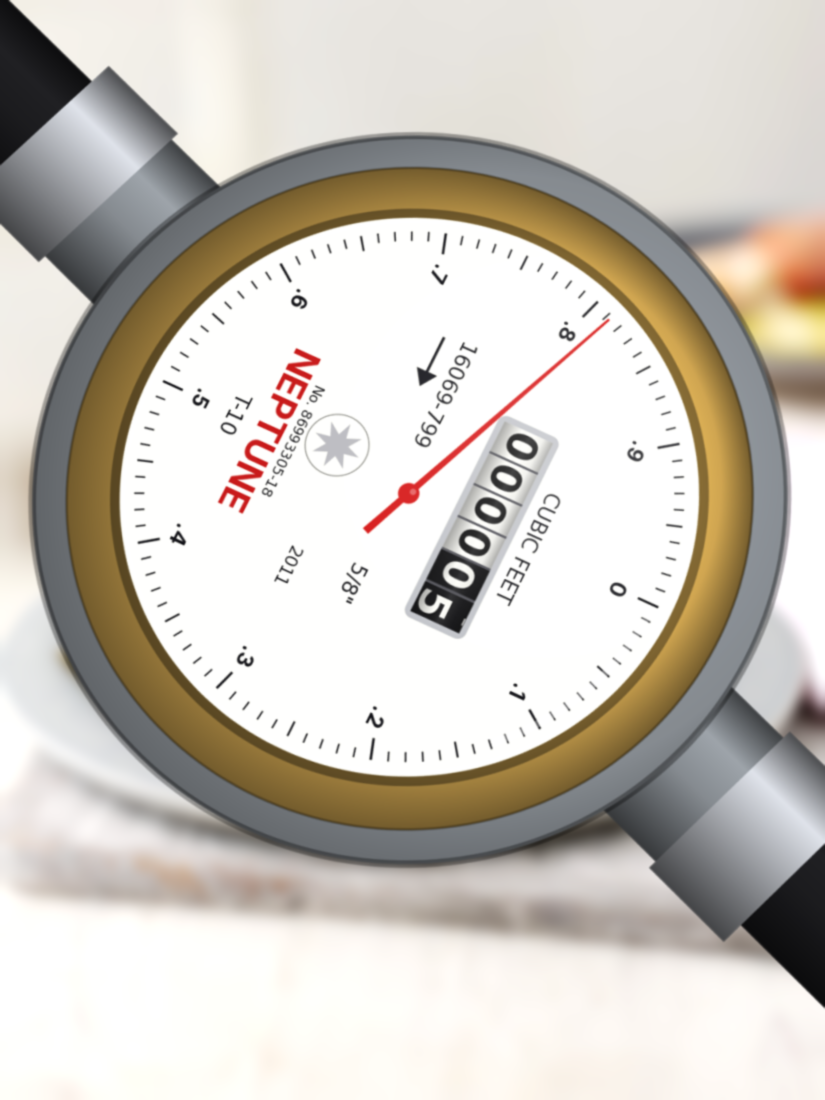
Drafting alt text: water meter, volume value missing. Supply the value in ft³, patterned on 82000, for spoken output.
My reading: 4.81
